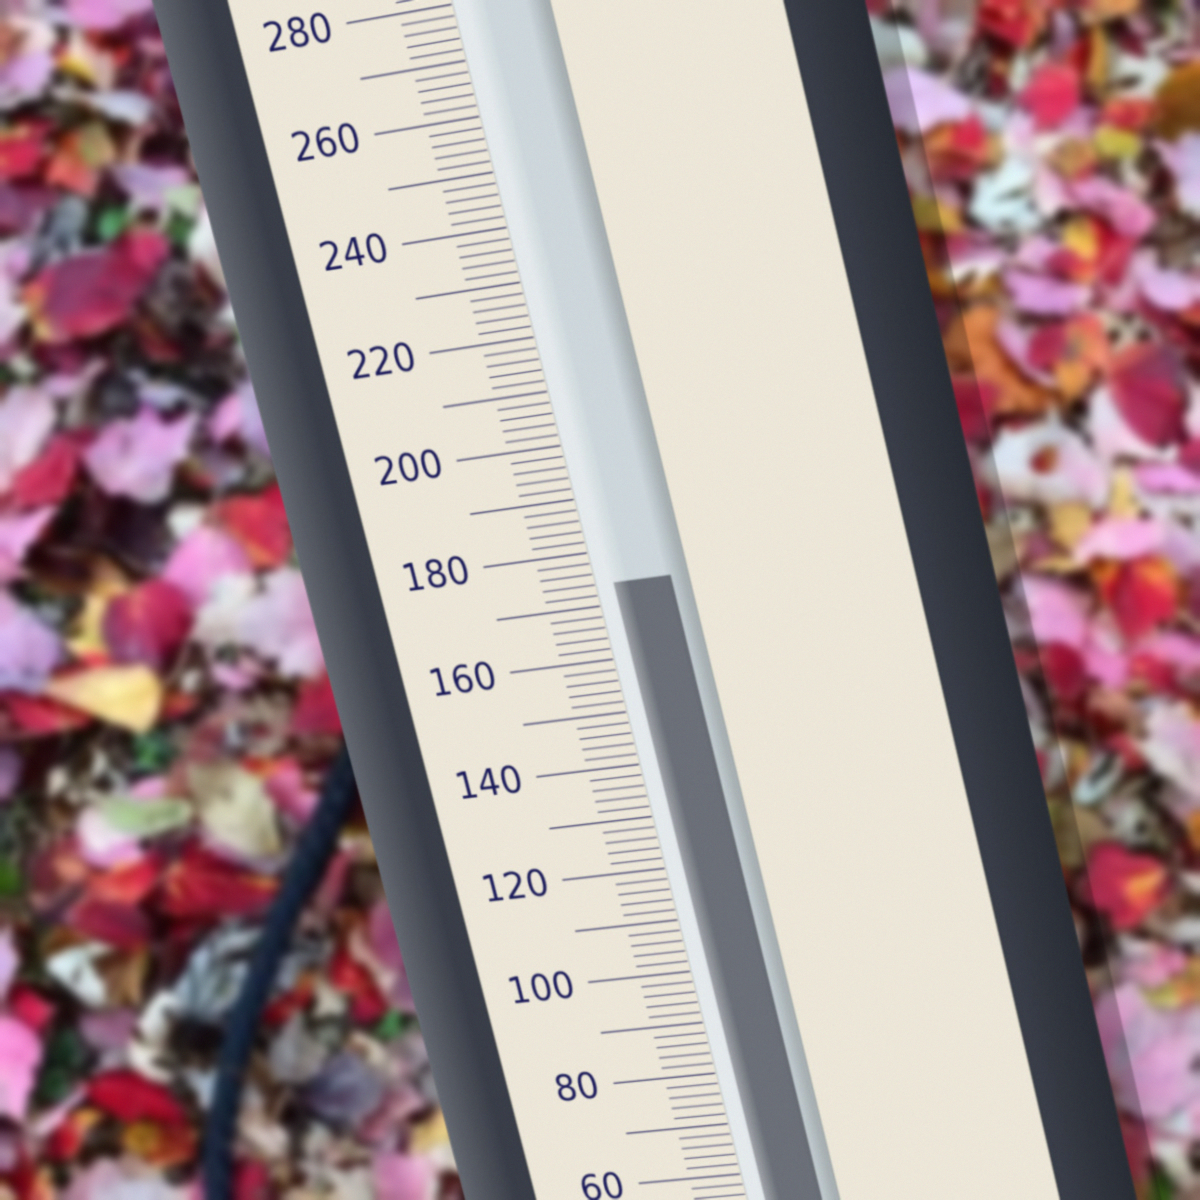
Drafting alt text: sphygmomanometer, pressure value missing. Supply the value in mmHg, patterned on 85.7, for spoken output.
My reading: 174
